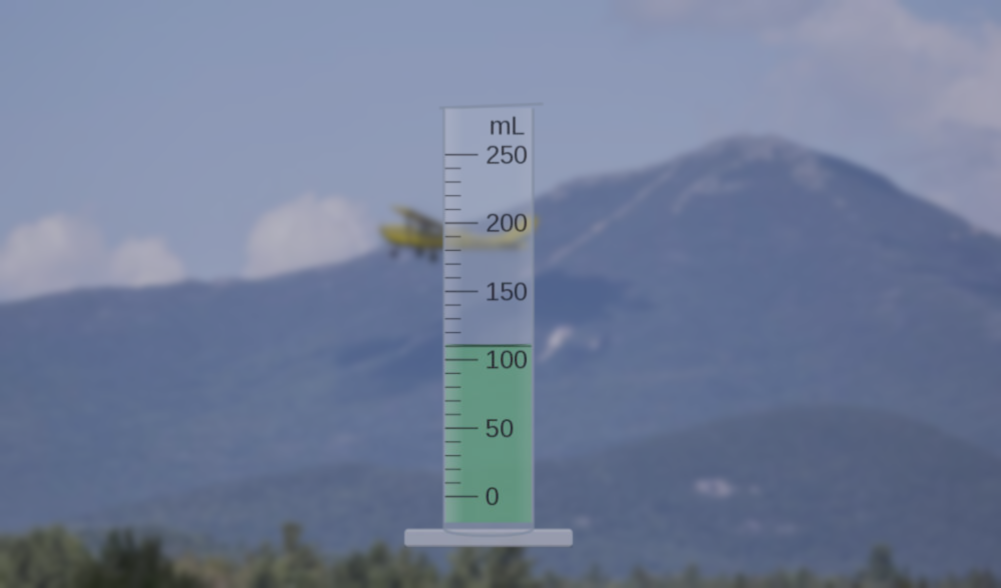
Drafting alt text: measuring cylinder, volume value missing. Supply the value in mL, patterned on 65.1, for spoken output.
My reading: 110
